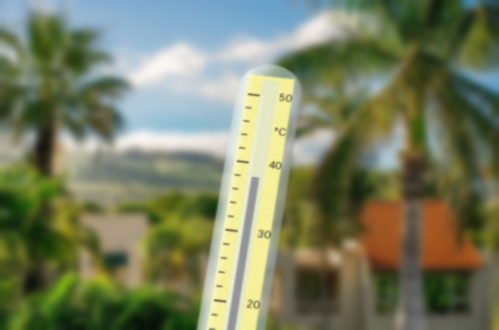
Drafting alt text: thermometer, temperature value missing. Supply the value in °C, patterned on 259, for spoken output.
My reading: 38
